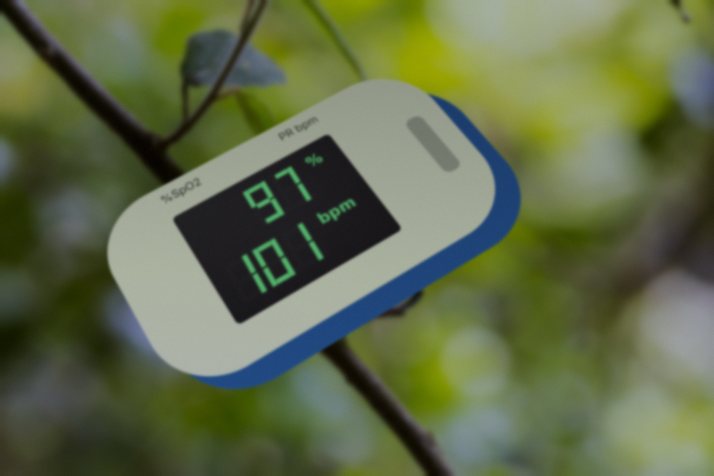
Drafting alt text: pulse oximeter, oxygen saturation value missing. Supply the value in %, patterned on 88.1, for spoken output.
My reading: 97
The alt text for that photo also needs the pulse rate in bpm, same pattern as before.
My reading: 101
